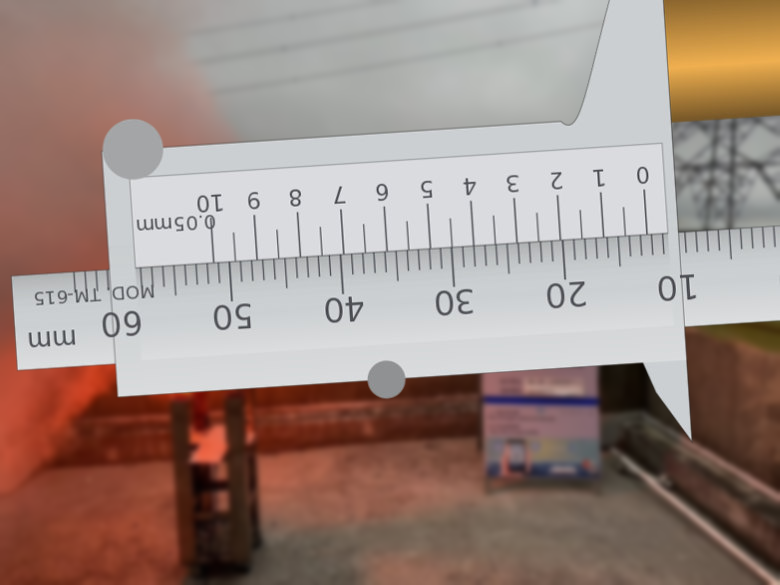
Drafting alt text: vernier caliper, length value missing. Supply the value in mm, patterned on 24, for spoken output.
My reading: 12.4
